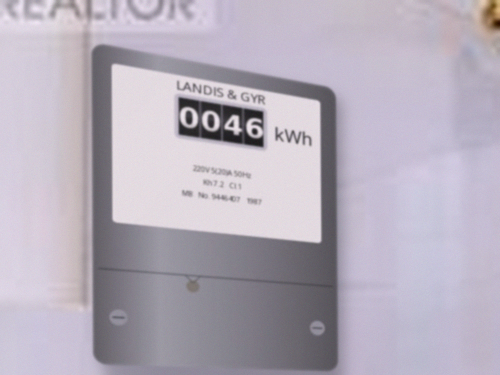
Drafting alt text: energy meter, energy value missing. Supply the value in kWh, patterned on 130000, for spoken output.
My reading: 46
